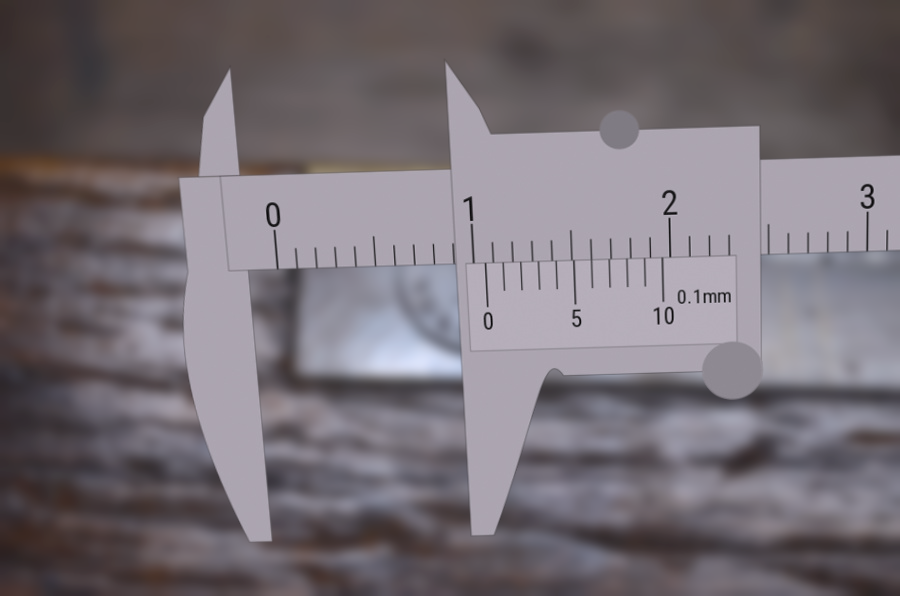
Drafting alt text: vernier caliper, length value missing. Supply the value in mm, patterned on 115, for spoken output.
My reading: 10.6
